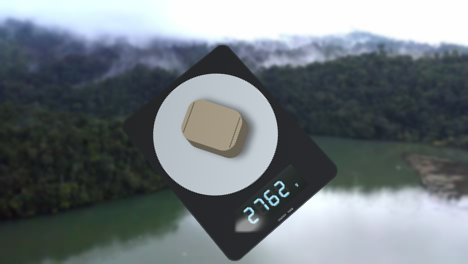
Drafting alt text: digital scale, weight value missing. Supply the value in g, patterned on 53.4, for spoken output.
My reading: 2762
